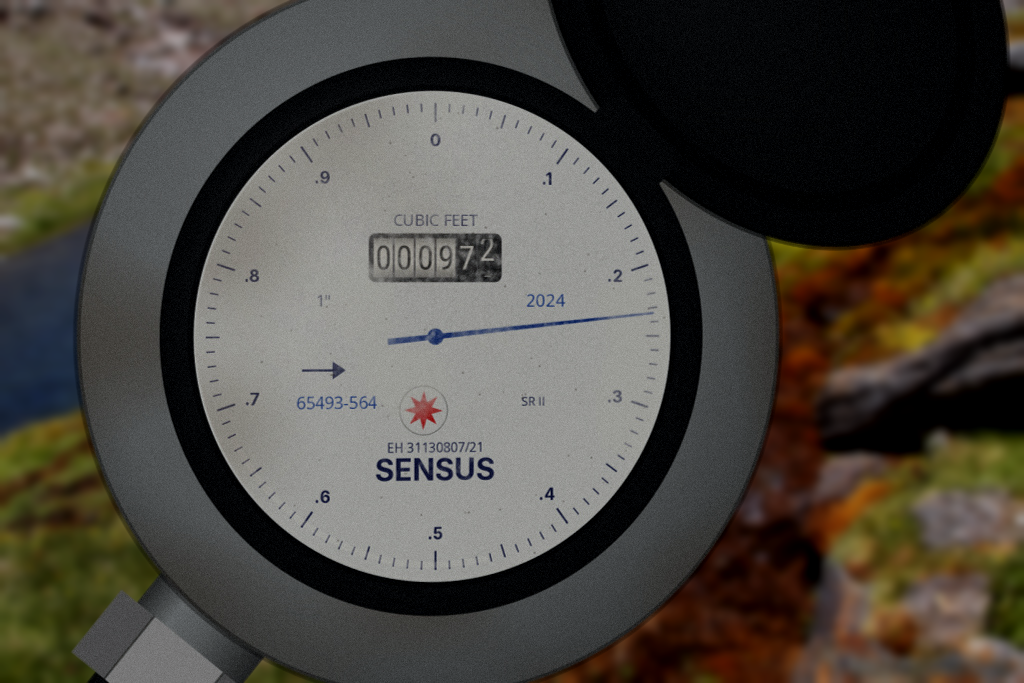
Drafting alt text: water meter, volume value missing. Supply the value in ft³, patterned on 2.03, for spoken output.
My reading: 972.23
